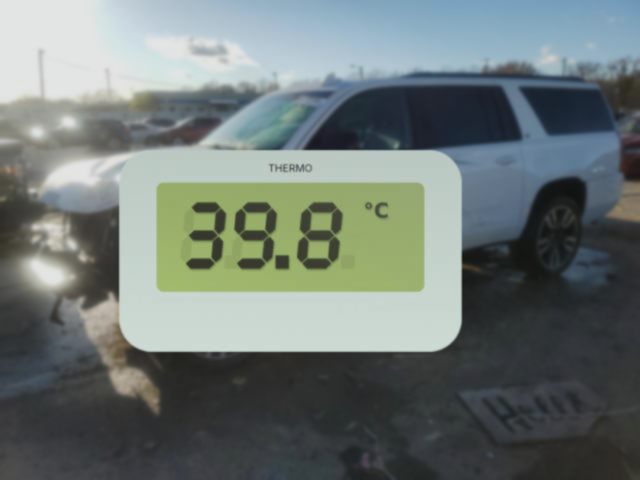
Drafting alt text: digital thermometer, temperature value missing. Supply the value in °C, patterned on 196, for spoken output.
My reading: 39.8
